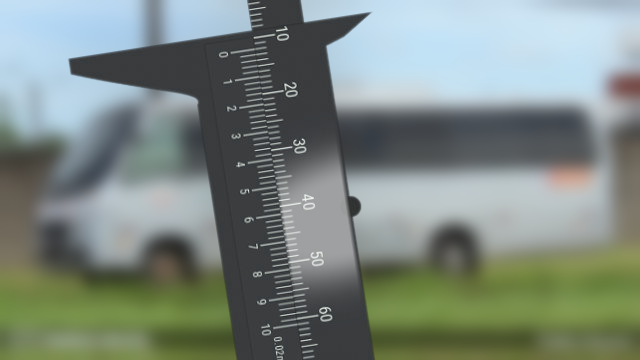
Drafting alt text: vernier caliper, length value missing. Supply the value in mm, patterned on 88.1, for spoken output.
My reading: 12.0
